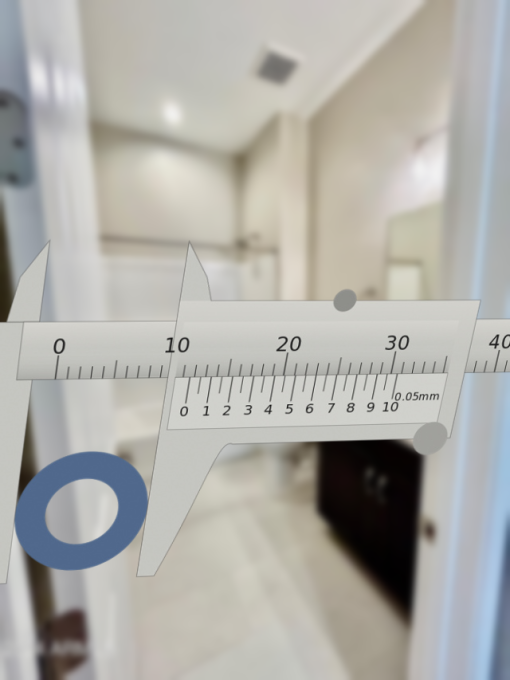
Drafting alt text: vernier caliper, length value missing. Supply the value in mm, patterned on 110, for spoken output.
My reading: 11.6
